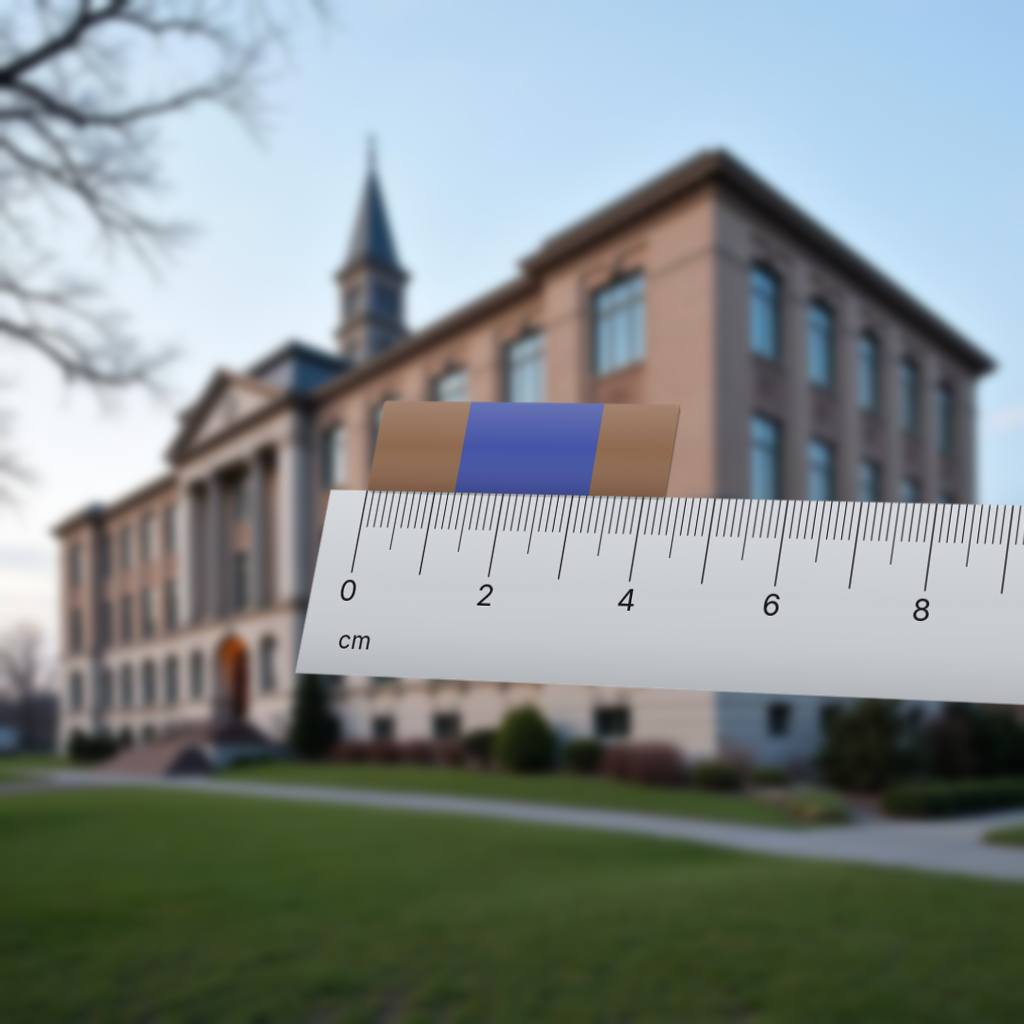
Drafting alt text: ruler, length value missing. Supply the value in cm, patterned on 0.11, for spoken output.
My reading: 4.3
